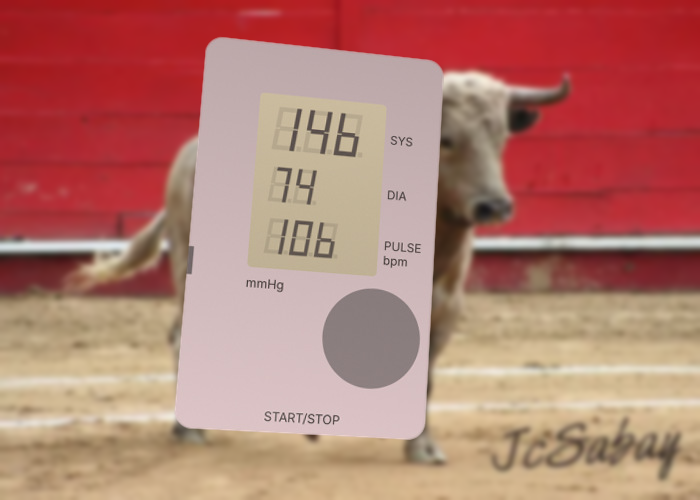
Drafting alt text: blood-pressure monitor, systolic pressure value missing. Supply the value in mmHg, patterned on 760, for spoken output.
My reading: 146
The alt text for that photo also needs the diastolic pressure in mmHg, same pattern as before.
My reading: 74
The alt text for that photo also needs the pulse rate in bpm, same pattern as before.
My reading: 106
